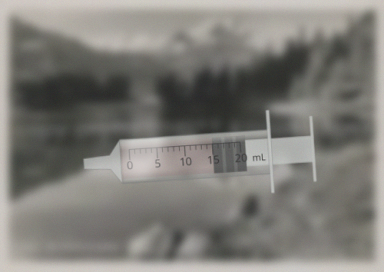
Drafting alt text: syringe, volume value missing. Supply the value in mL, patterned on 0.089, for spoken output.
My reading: 15
